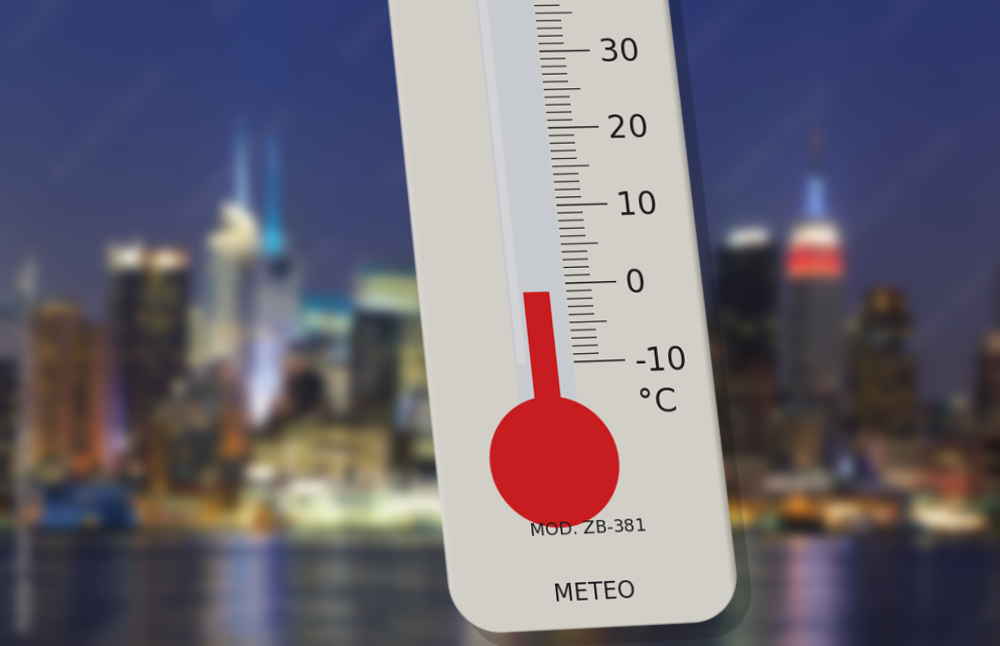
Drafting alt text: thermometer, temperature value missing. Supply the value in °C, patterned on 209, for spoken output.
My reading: -1
